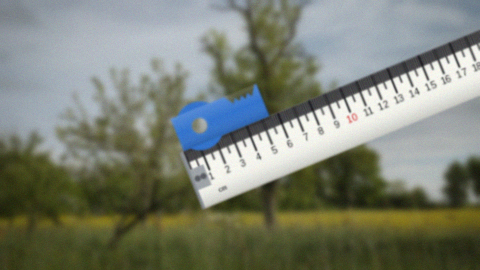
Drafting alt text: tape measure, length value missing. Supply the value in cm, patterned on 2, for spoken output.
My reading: 5.5
